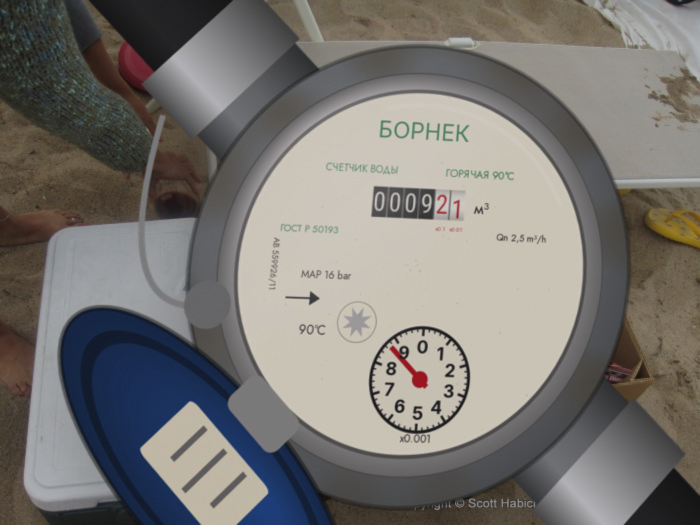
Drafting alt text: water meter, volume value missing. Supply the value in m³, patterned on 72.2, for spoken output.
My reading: 9.208
